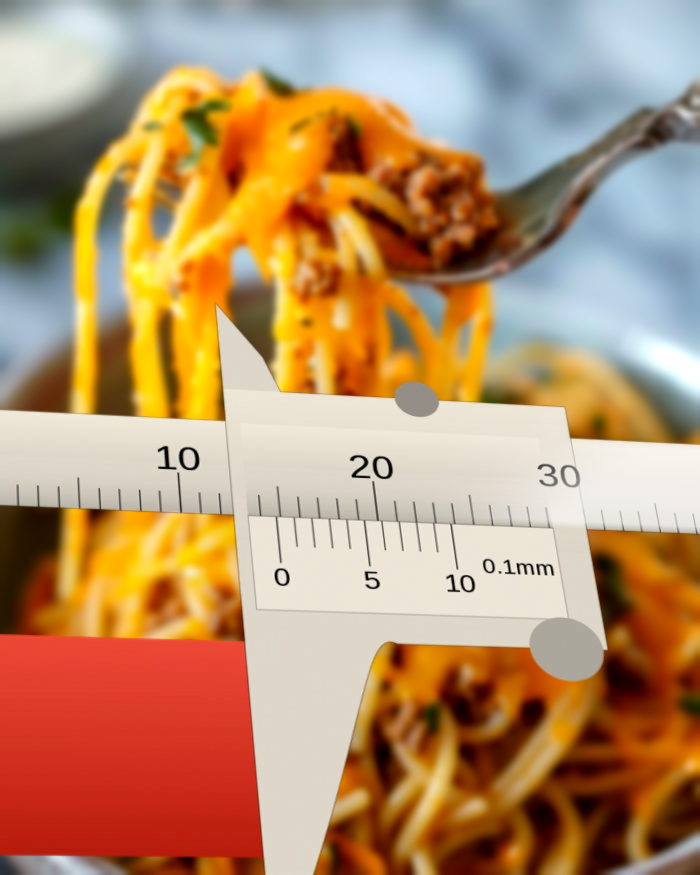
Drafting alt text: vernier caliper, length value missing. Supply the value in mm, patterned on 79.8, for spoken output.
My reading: 14.8
